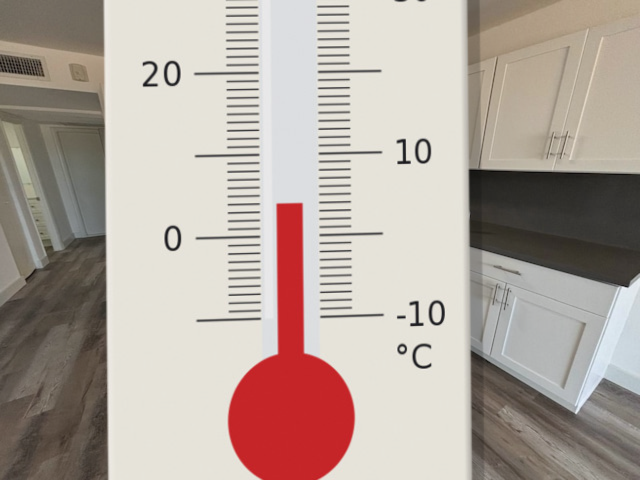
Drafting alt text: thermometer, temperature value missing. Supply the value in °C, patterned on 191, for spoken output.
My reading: 4
